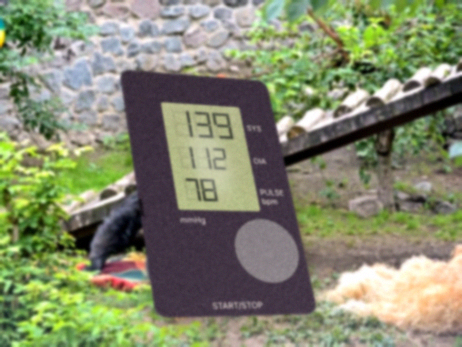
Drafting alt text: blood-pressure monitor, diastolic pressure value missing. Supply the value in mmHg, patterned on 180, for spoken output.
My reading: 112
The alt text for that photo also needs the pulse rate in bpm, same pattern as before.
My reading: 78
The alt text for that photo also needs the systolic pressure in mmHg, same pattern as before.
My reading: 139
